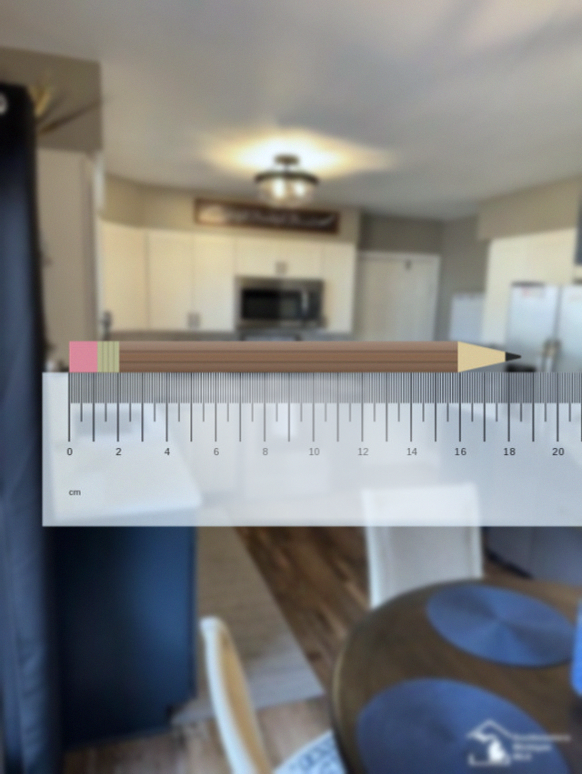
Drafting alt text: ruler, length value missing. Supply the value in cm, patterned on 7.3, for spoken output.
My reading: 18.5
